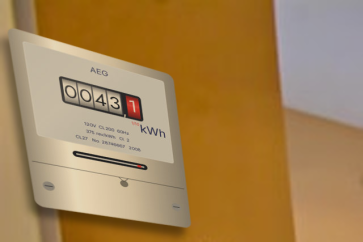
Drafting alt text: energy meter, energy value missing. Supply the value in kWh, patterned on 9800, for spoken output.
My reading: 43.1
